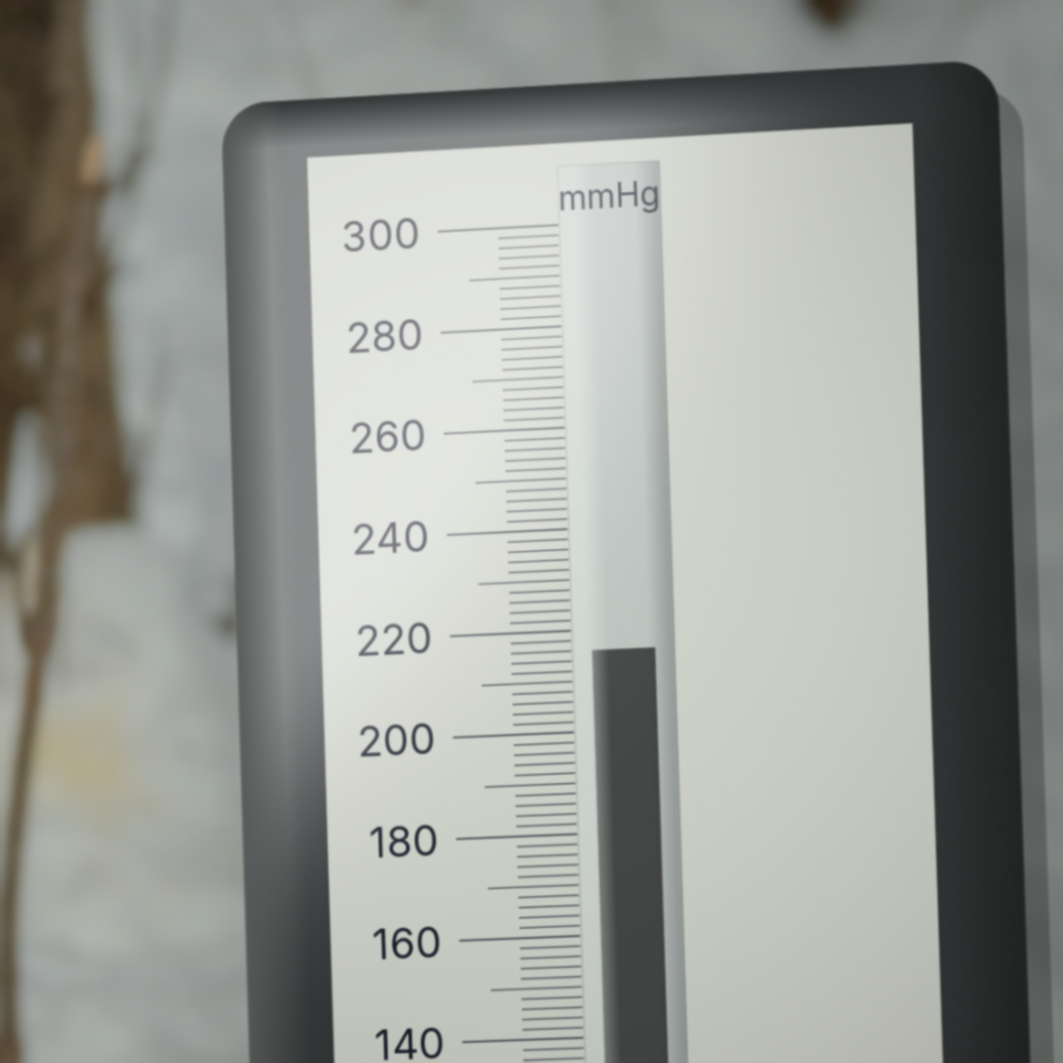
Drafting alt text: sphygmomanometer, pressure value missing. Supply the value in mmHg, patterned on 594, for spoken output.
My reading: 216
